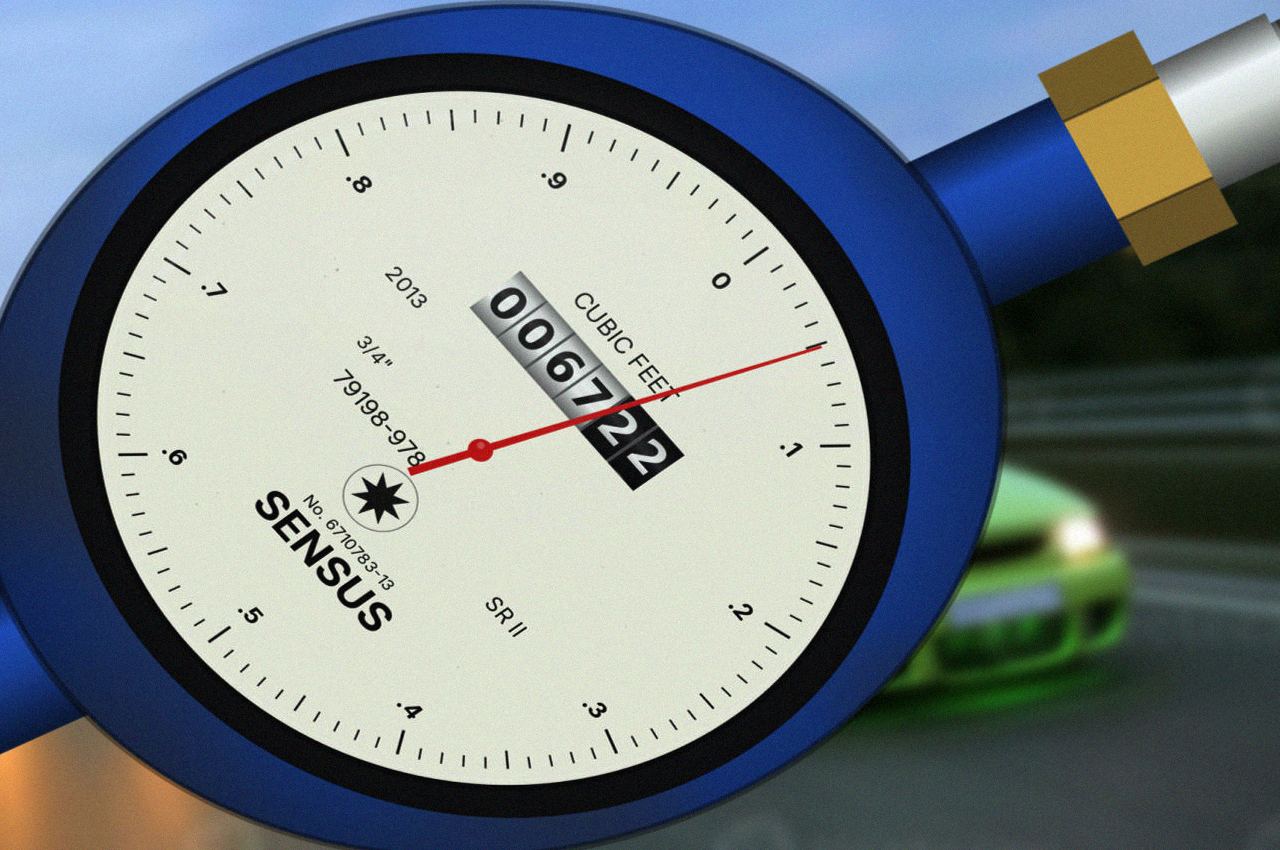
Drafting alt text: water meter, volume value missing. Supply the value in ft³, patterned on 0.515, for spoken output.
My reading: 6722.05
